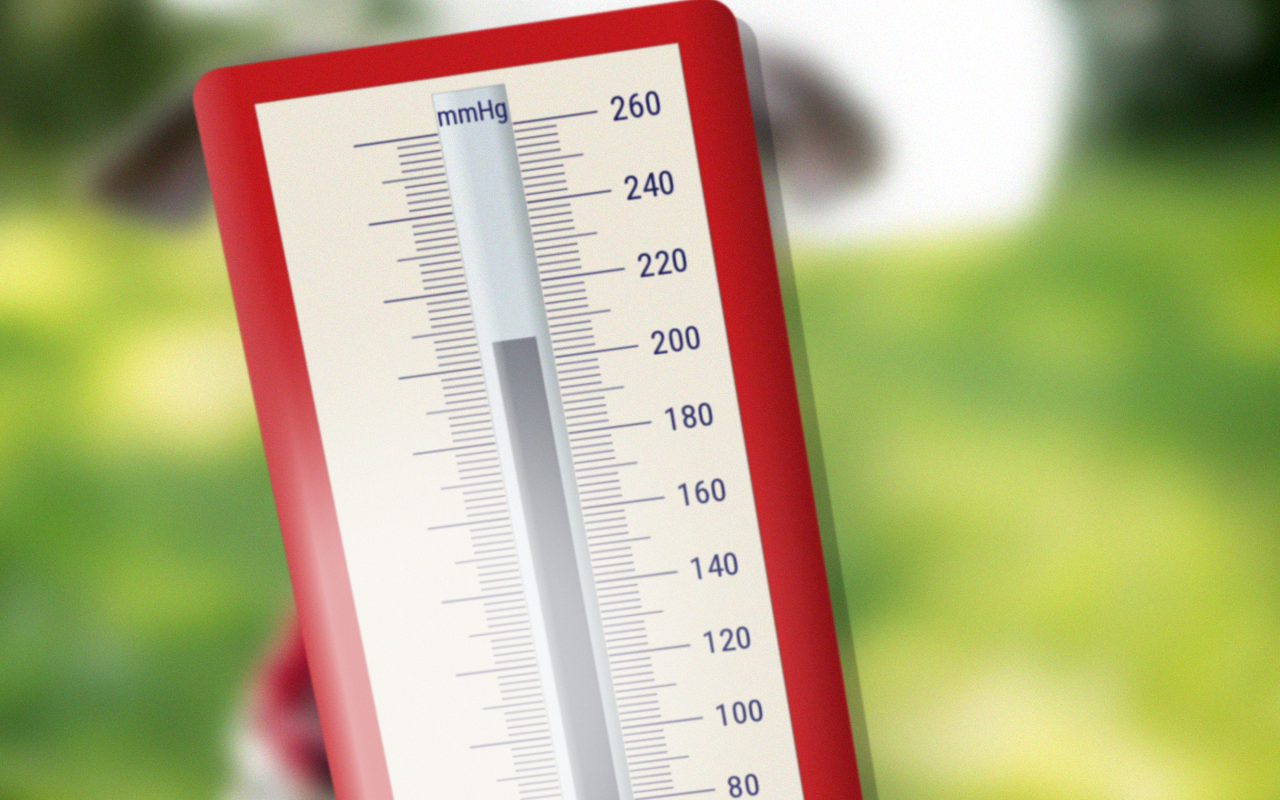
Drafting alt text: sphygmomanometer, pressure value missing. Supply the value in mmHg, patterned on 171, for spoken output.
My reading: 206
